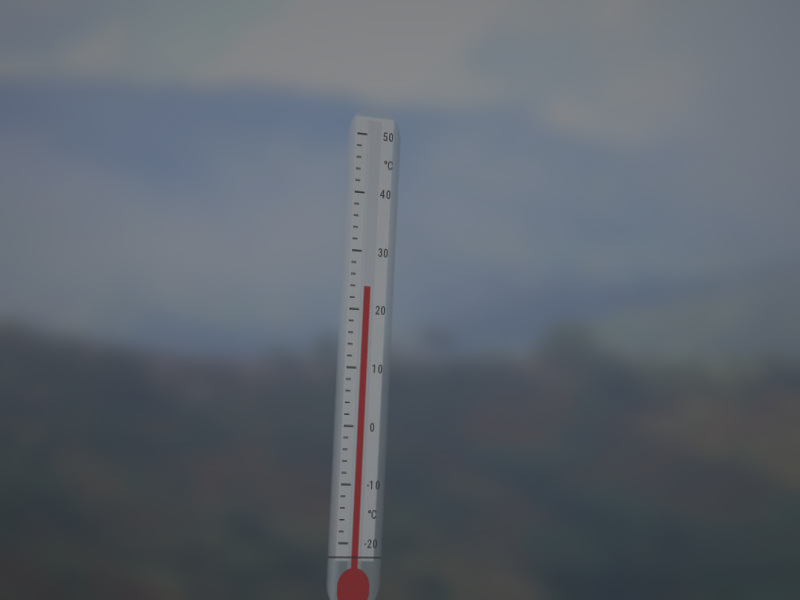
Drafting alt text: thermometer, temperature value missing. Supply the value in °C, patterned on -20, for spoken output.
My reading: 24
